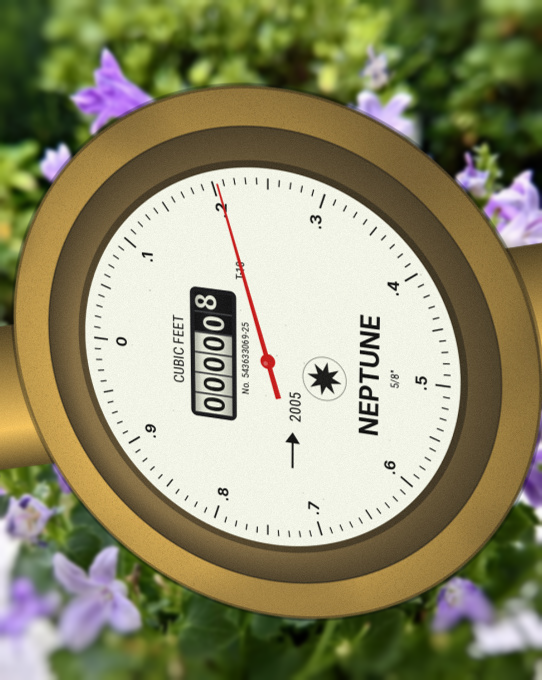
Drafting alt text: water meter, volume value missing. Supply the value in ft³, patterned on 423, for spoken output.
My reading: 8.20
